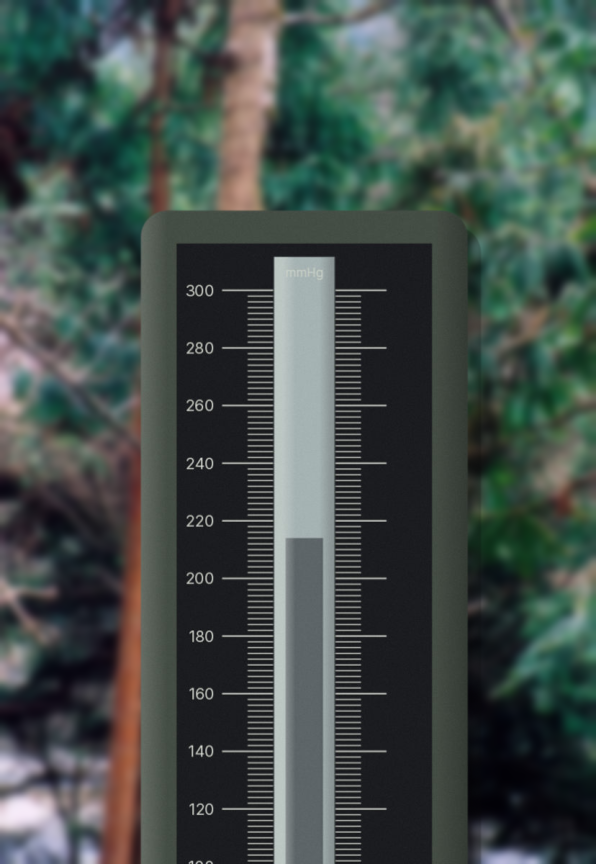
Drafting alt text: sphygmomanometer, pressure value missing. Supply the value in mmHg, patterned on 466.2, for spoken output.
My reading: 214
